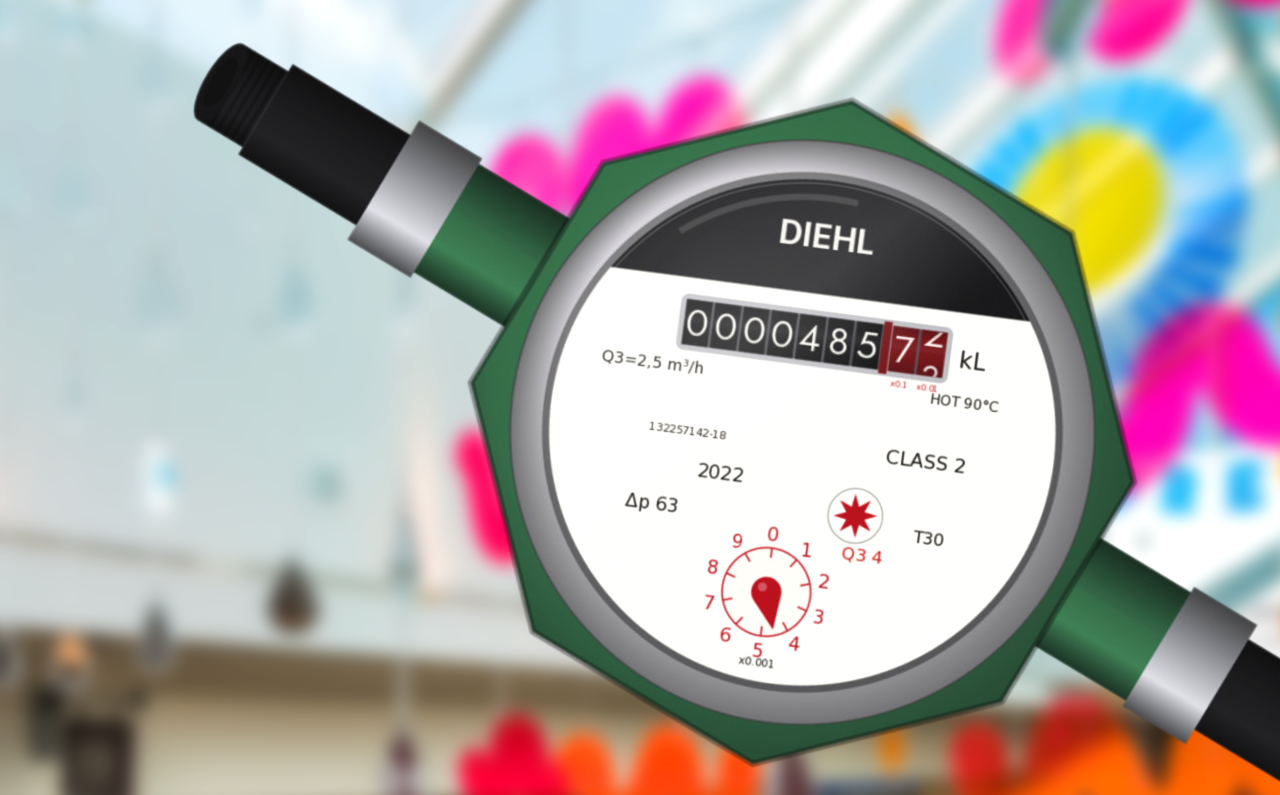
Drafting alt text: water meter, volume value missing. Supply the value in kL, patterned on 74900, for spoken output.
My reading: 485.724
